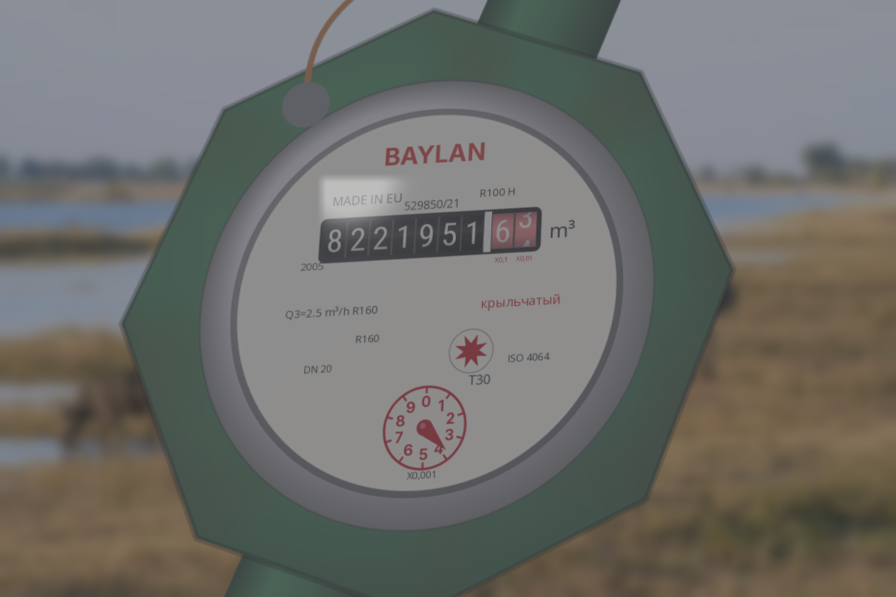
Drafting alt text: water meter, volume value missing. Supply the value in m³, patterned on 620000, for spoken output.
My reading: 8221951.633
